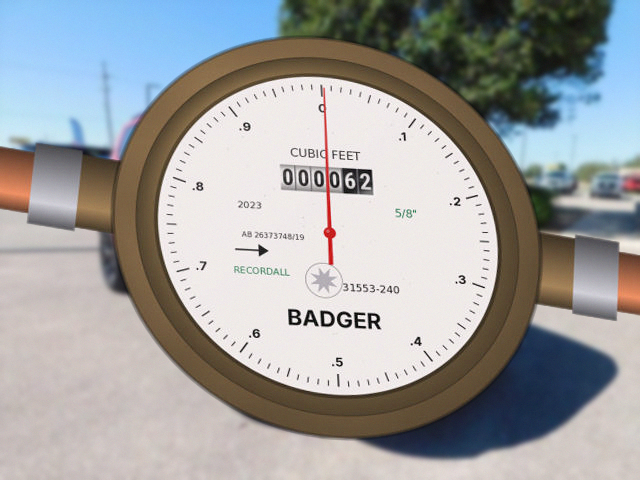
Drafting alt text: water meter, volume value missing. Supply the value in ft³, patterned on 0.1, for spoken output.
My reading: 62.00
